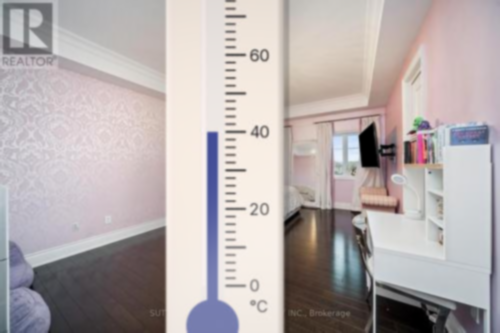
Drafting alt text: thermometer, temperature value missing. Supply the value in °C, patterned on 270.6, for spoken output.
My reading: 40
